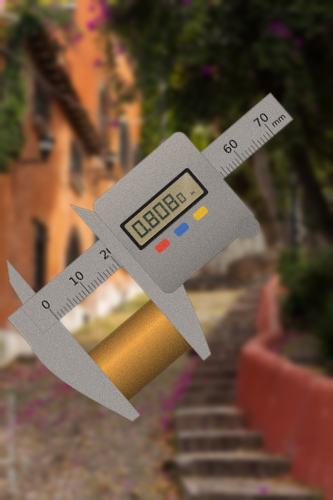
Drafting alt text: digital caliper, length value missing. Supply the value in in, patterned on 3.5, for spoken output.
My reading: 0.8080
